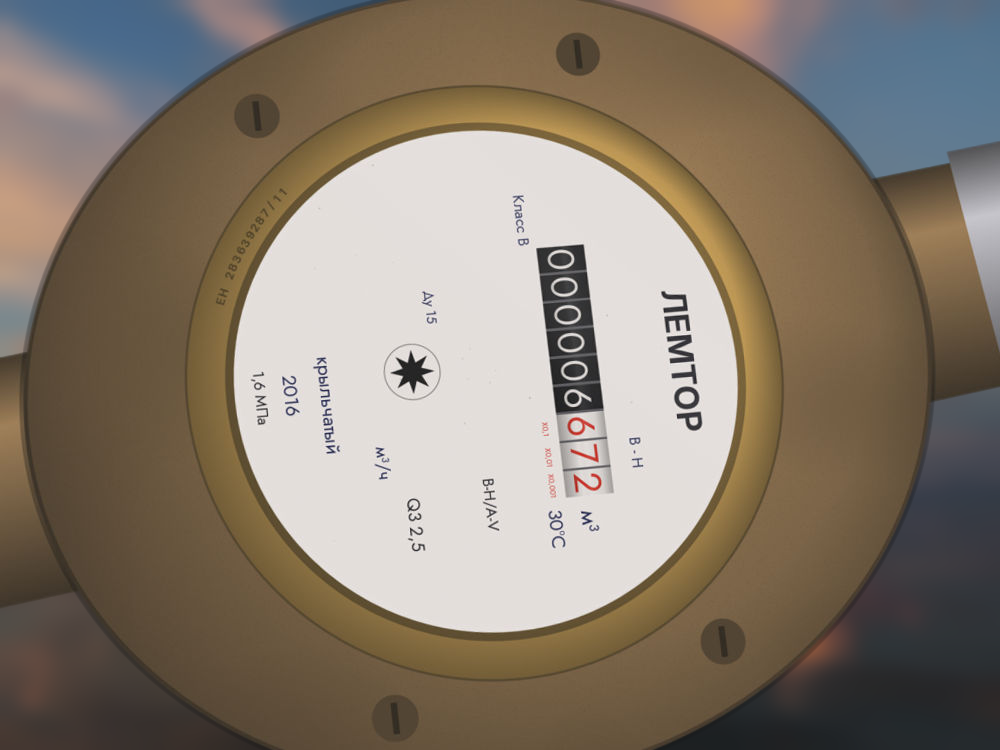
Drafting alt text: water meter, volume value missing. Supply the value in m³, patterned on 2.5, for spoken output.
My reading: 6.672
